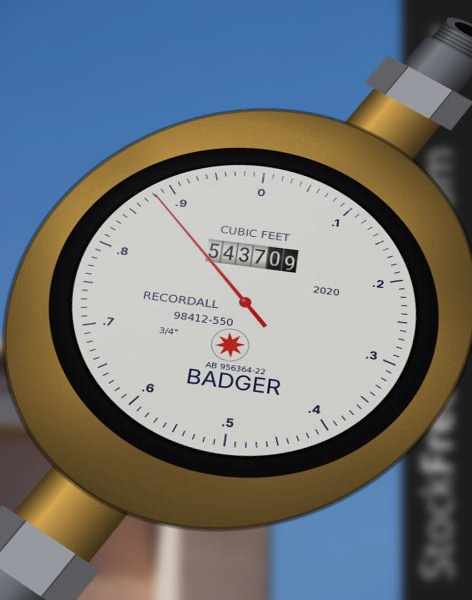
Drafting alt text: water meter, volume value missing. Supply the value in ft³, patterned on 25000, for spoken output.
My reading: 543708.88
